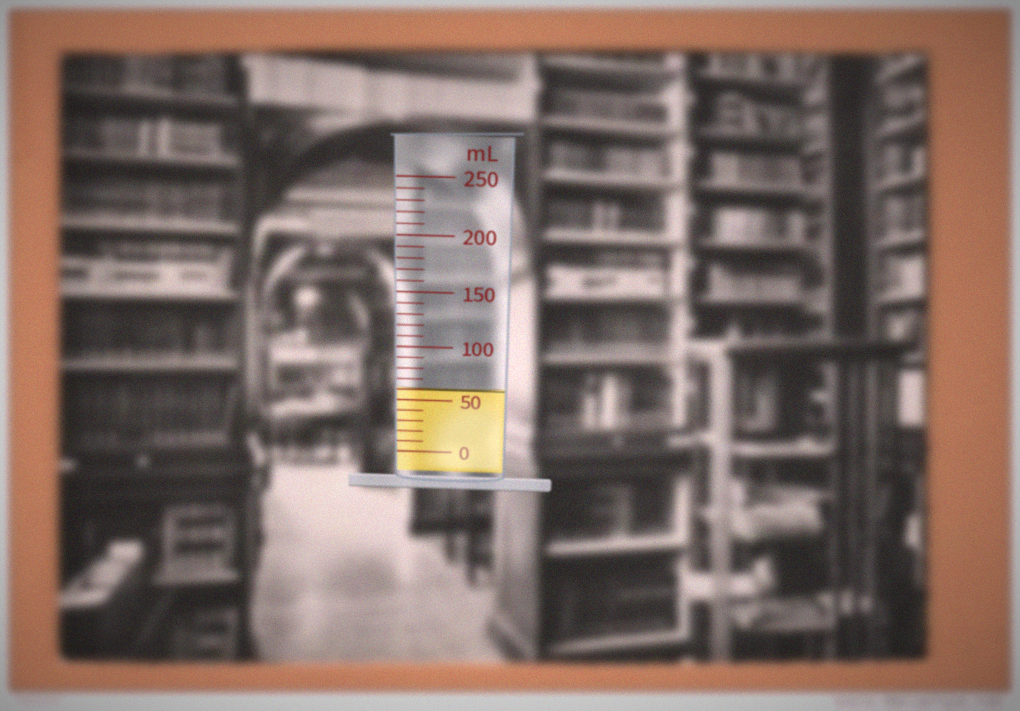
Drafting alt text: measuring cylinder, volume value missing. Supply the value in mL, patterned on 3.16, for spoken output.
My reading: 60
